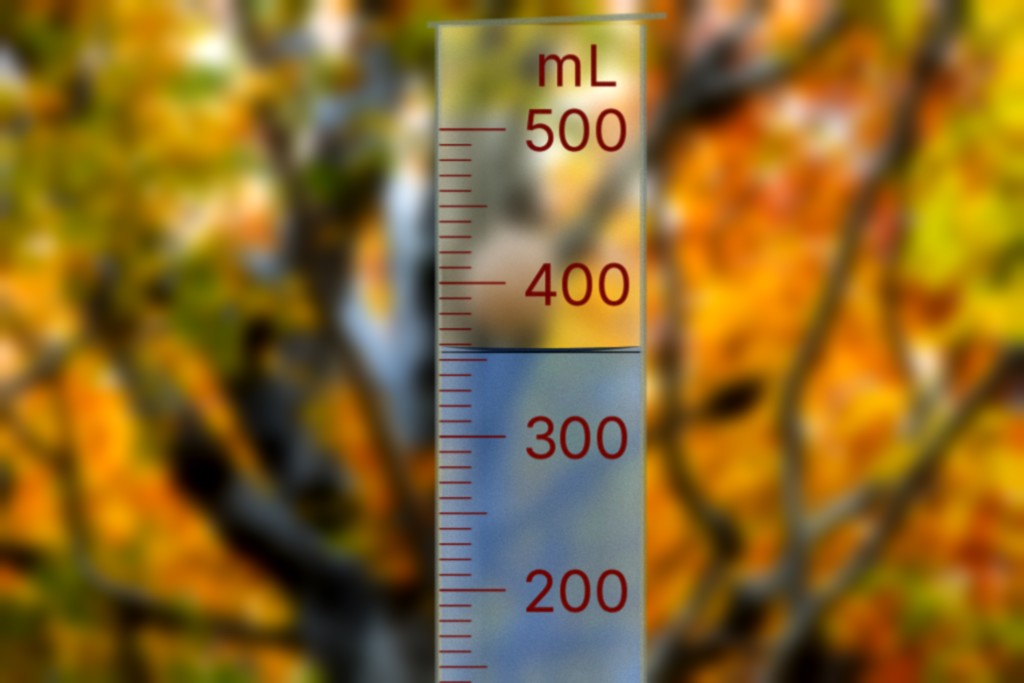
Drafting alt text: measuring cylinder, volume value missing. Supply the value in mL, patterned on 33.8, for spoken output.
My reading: 355
